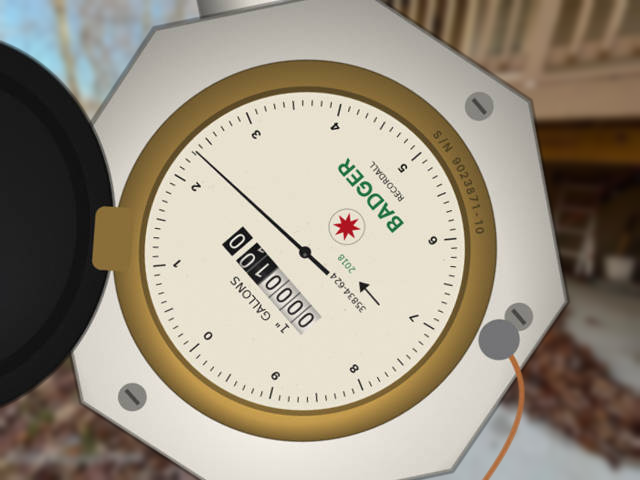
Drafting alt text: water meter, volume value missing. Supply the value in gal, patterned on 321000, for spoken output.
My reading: 102.3
